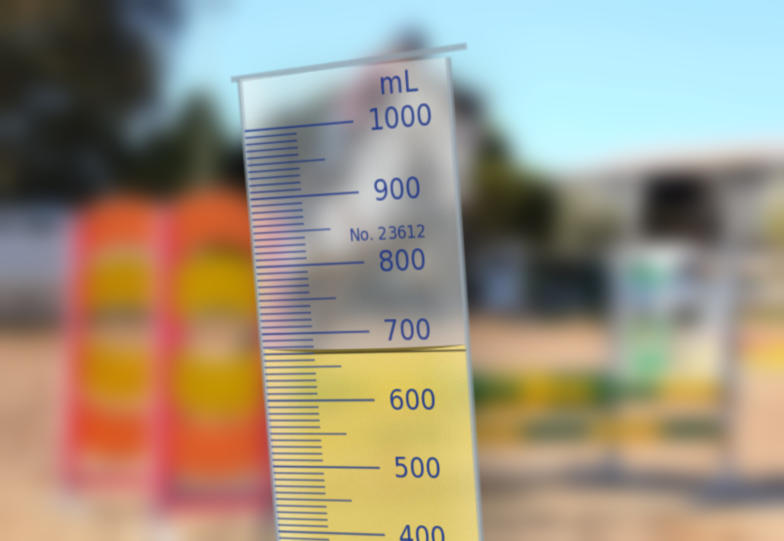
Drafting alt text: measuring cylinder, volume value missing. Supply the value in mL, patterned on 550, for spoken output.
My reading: 670
